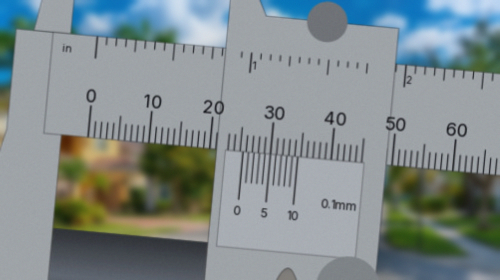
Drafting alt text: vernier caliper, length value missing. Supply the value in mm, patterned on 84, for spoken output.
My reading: 25.5
